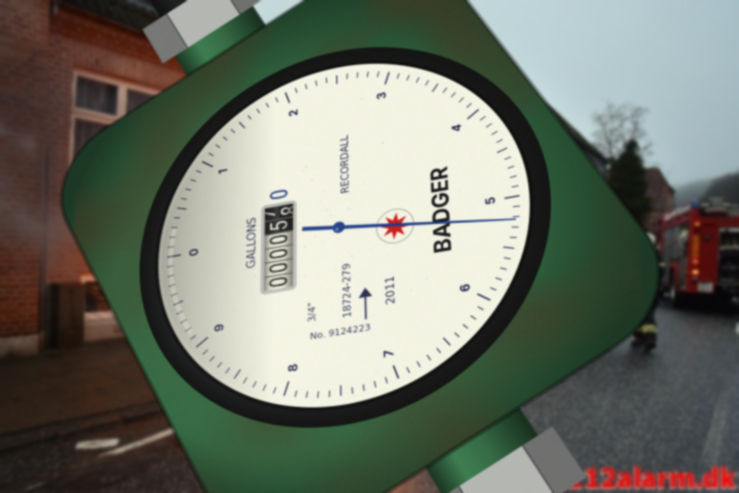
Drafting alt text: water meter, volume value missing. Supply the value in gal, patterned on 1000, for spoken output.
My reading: 575.2
